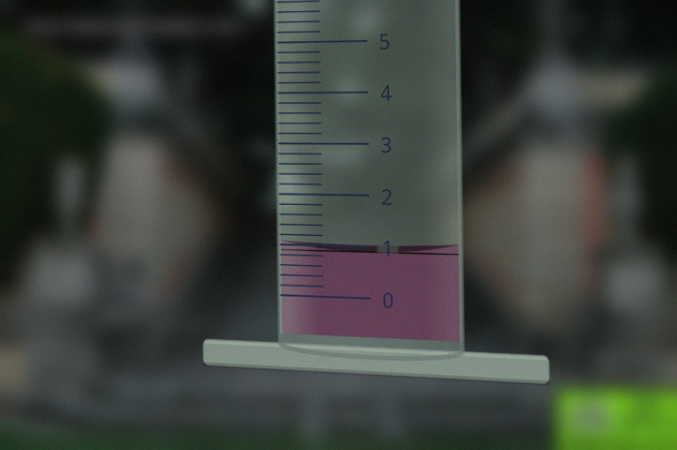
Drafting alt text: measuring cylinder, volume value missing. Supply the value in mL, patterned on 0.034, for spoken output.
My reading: 0.9
